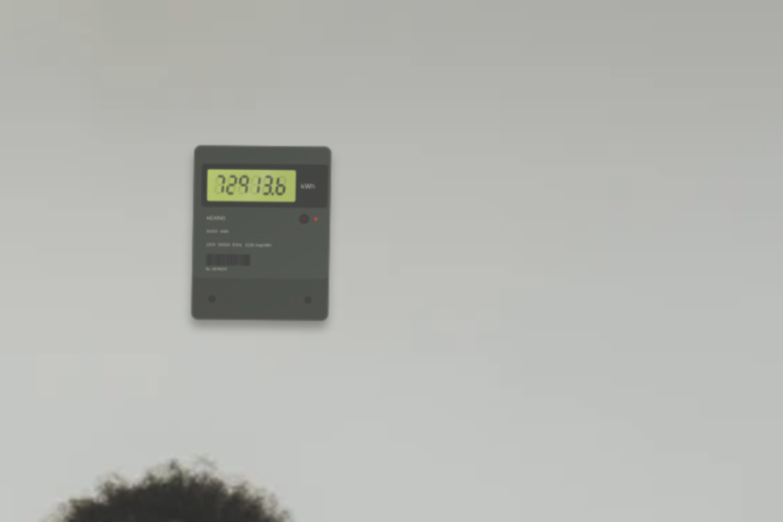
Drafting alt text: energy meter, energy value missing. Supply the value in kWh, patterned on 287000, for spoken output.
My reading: 72913.6
